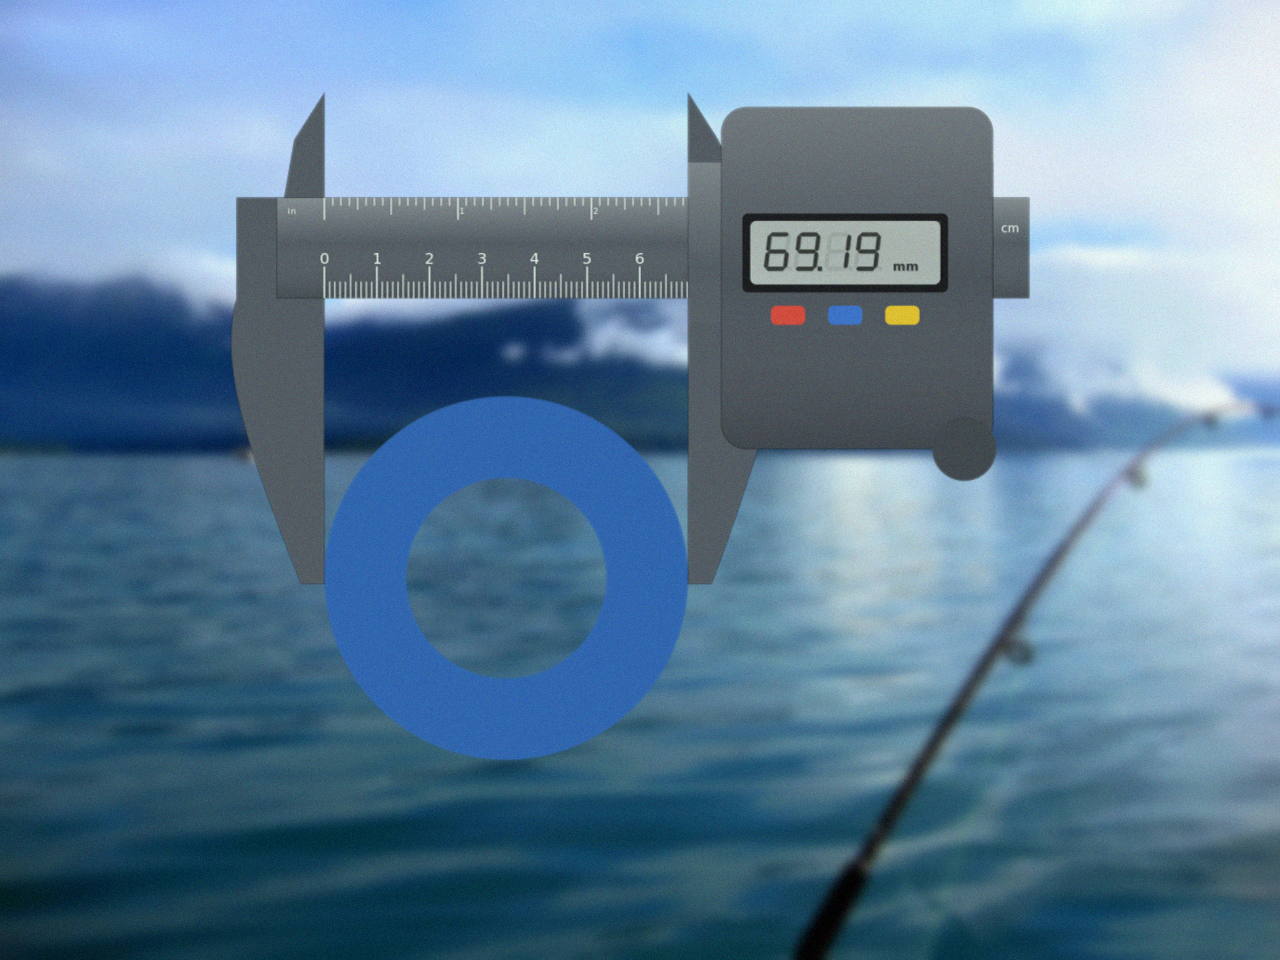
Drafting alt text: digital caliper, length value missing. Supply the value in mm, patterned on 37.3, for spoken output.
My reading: 69.19
